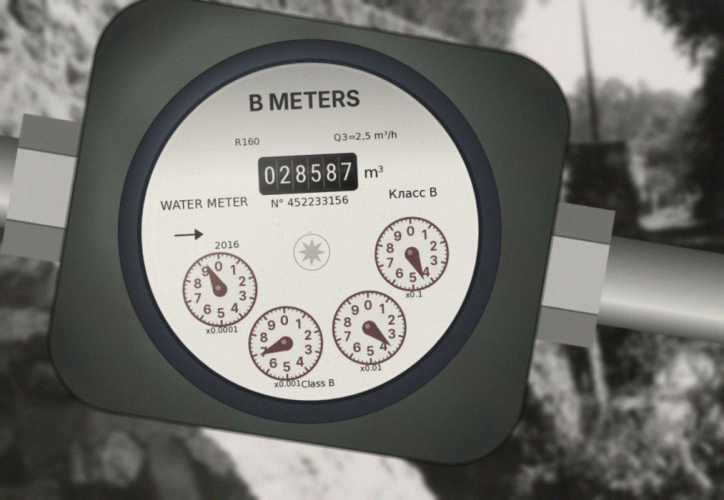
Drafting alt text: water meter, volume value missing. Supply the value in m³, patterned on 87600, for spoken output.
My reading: 28587.4369
